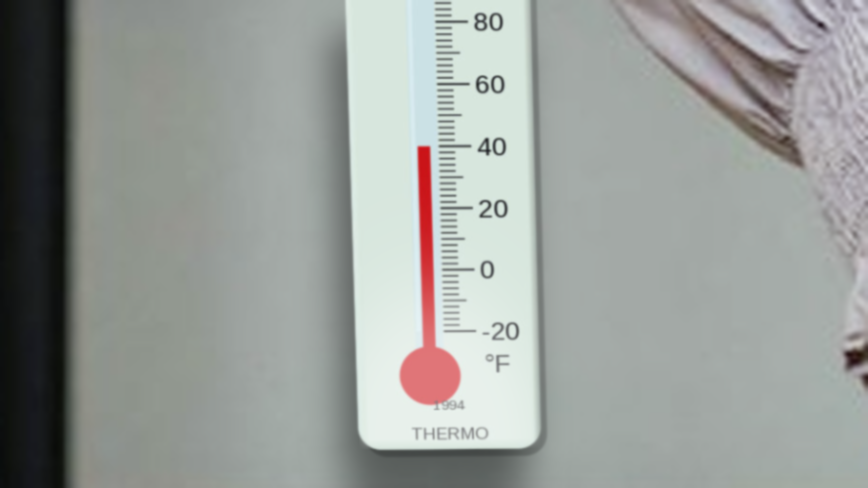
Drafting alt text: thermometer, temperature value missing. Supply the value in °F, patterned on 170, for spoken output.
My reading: 40
